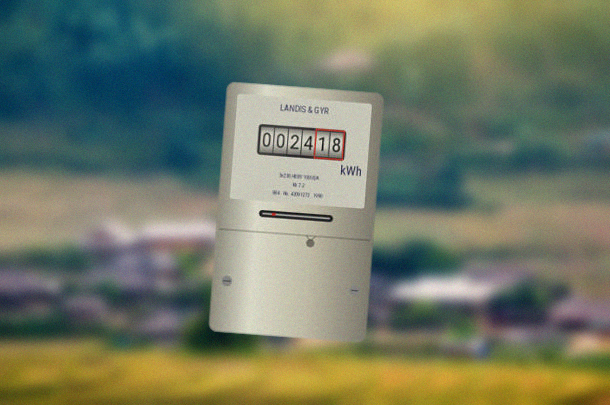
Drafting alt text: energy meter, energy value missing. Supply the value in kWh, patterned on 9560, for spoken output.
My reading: 24.18
